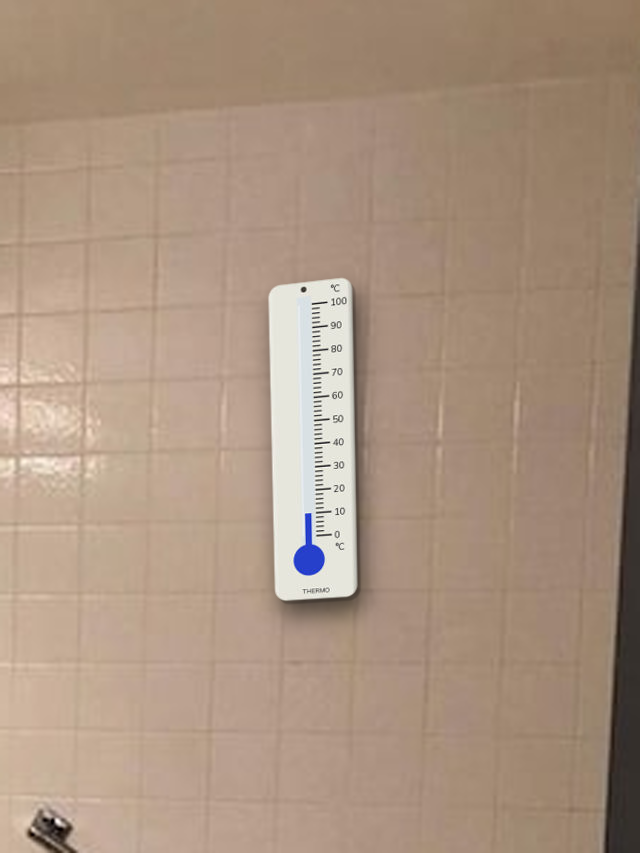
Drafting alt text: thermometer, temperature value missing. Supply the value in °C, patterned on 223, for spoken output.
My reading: 10
